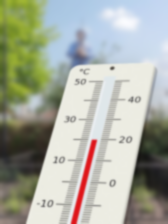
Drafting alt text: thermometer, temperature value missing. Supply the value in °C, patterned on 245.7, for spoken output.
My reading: 20
